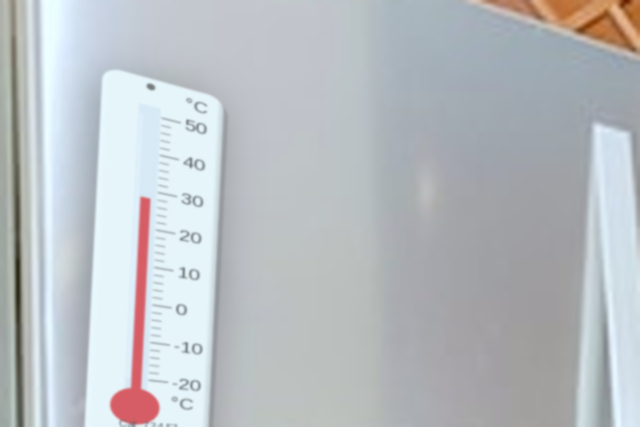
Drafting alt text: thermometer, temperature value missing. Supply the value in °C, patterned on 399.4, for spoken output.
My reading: 28
